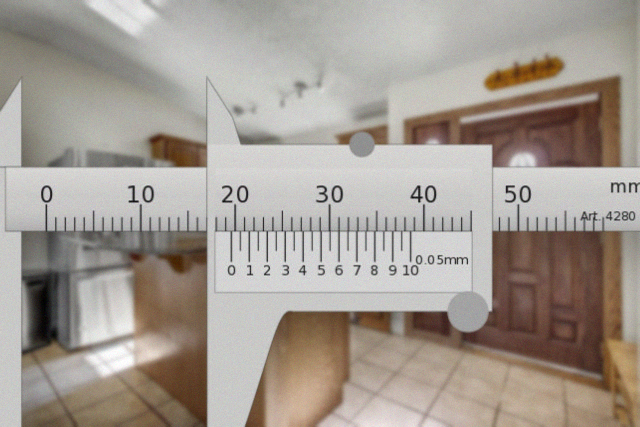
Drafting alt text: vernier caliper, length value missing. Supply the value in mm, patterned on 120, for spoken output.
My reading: 19.6
